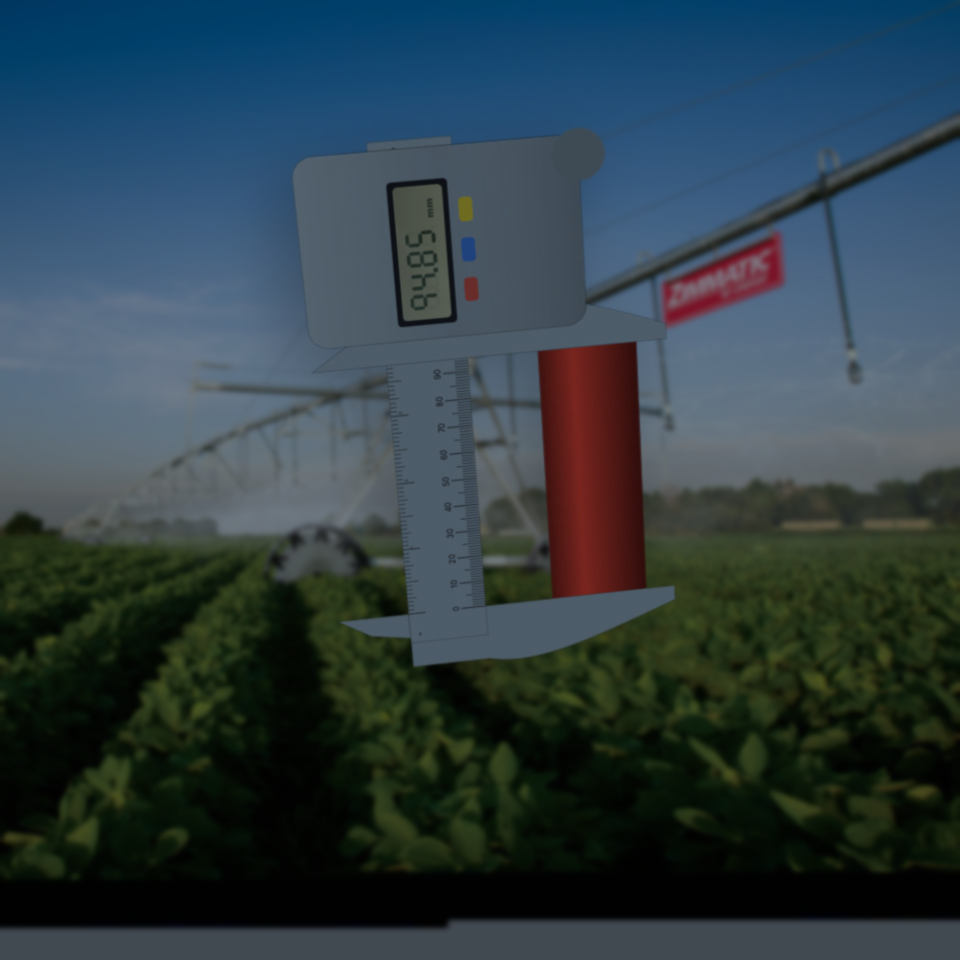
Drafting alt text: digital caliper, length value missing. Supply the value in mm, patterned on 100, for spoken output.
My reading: 94.85
